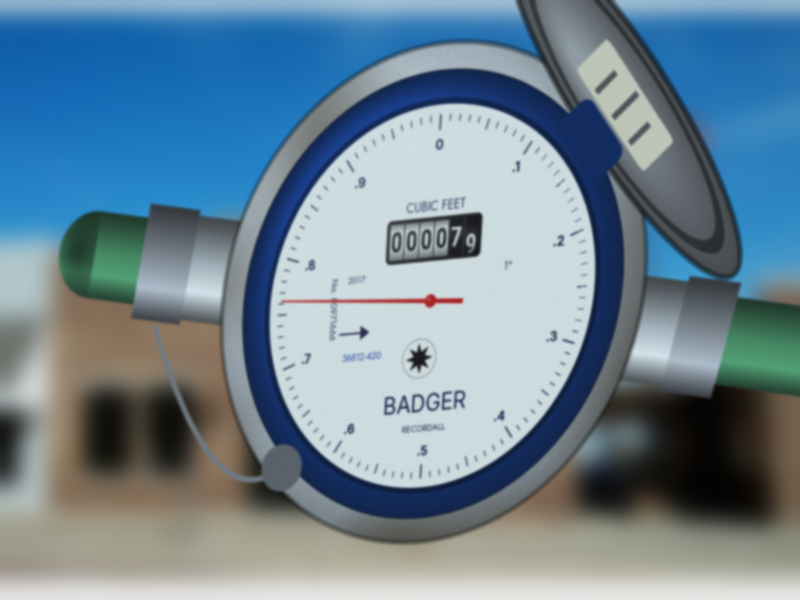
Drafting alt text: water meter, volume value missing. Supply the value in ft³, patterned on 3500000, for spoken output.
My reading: 78.76
